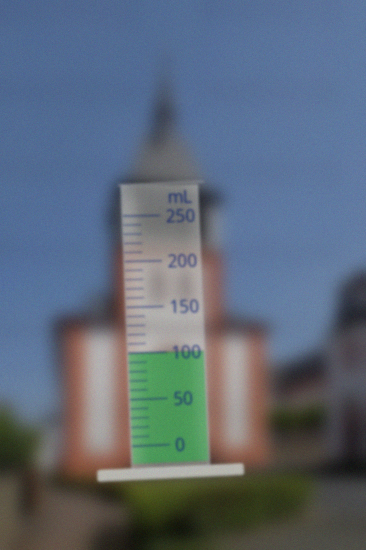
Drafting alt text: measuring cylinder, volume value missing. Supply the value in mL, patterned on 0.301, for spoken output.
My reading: 100
